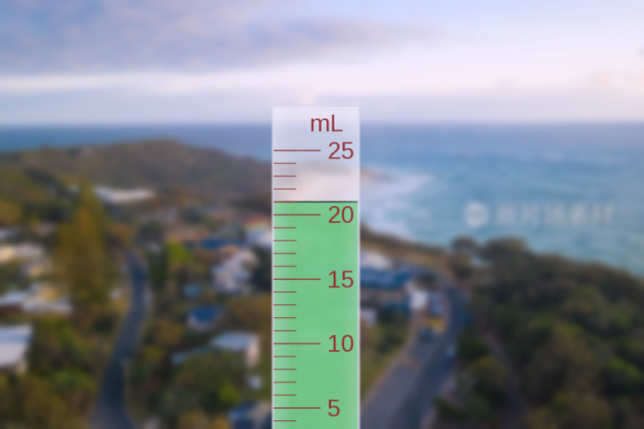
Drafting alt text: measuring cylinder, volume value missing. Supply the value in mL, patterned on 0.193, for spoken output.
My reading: 21
